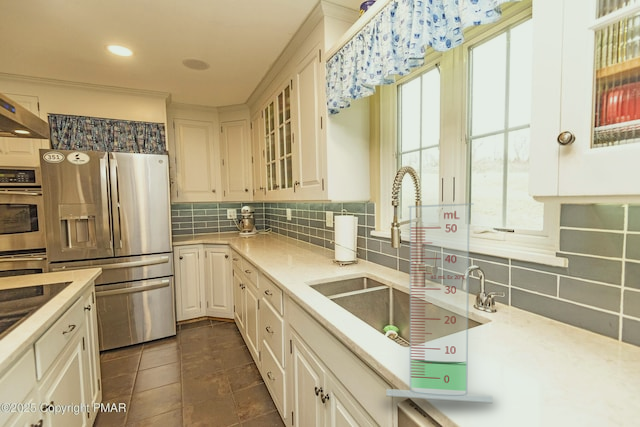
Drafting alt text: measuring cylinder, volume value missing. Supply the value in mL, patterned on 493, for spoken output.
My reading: 5
